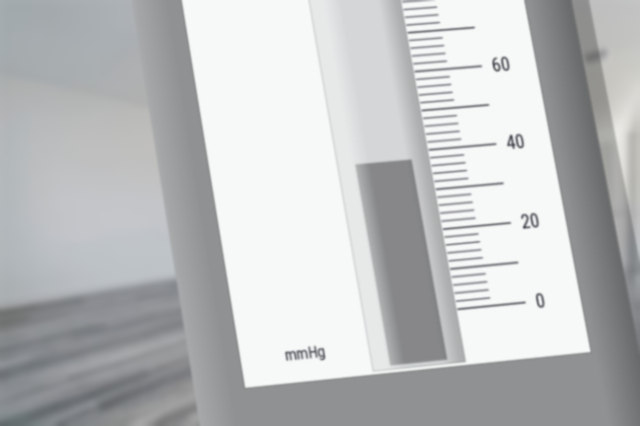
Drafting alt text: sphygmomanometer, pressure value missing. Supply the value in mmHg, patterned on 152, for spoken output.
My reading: 38
